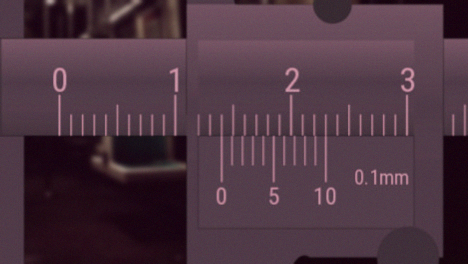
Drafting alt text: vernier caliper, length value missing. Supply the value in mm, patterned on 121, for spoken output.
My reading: 14.0
